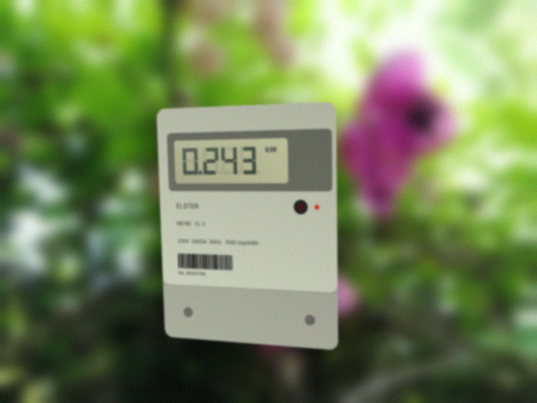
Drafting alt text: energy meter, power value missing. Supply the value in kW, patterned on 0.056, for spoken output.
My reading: 0.243
